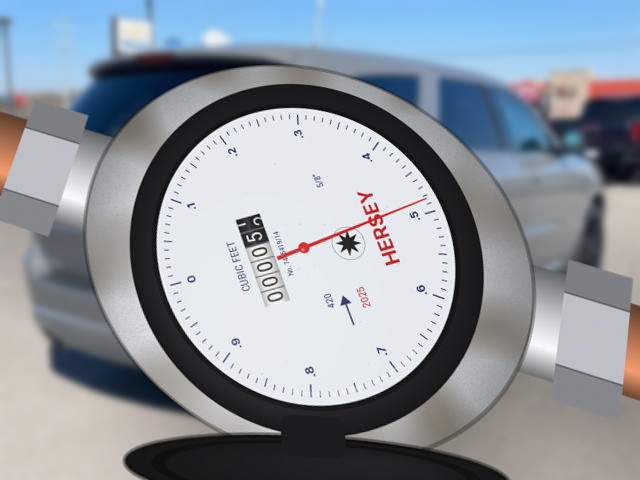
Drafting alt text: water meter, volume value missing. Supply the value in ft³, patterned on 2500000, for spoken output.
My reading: 51.48
